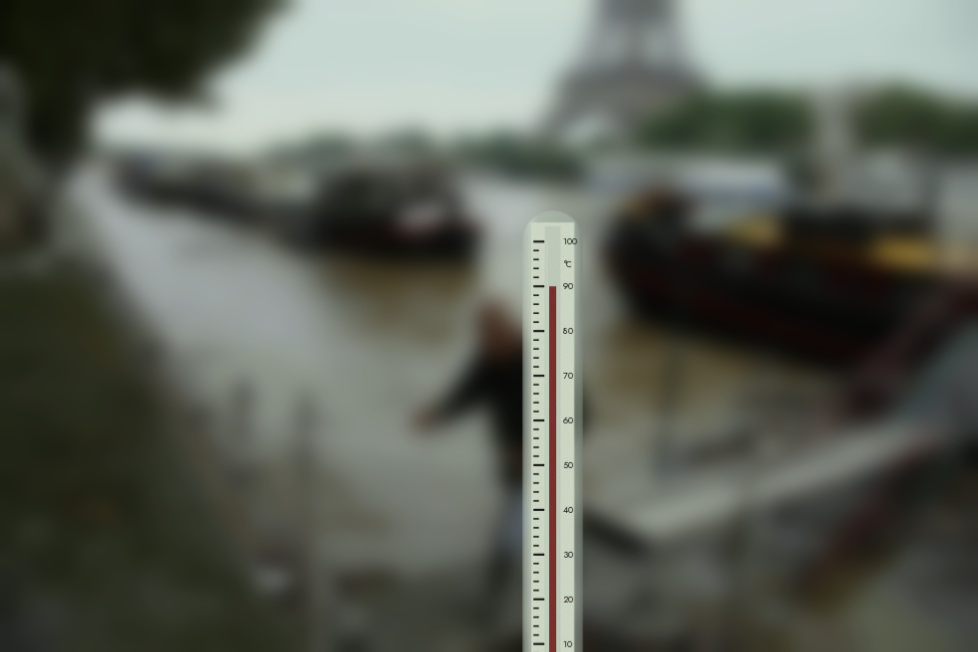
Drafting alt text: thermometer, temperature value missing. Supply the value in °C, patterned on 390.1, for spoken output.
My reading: 90
